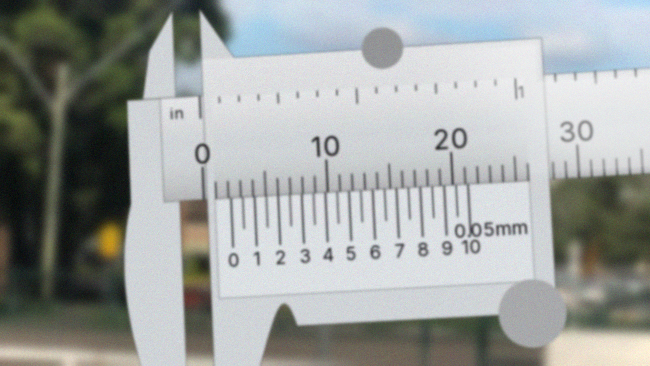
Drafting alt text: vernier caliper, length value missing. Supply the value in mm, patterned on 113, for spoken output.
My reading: 2.2
